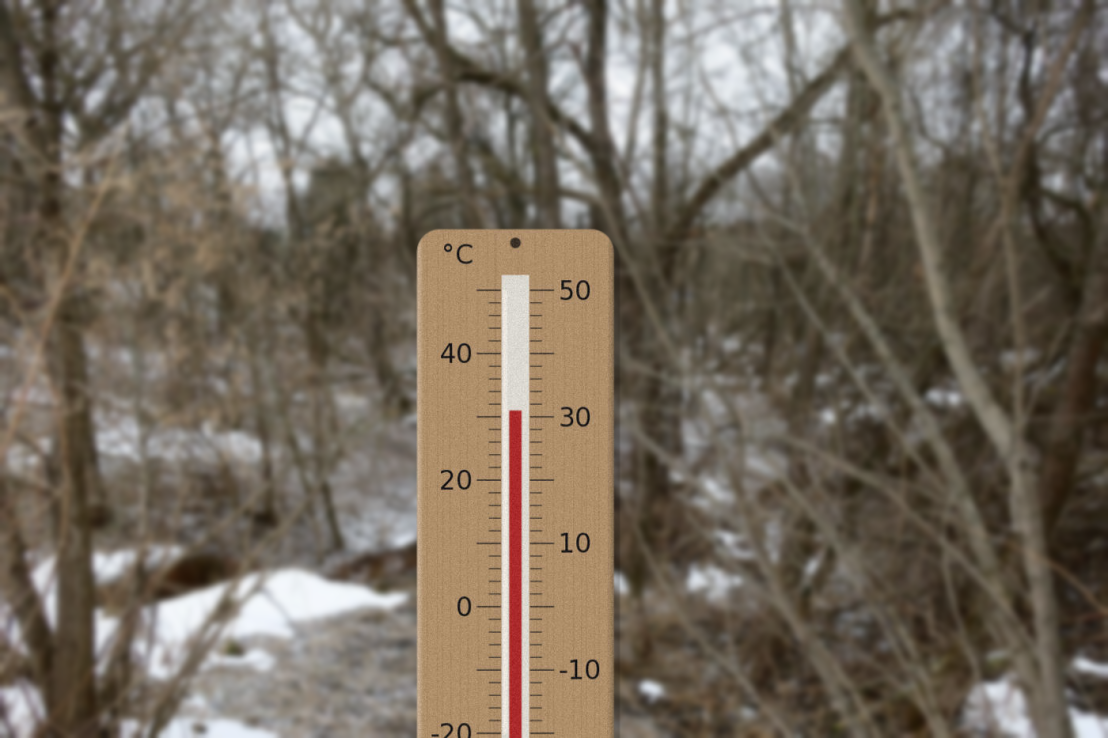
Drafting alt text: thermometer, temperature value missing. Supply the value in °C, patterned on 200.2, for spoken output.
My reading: 31
